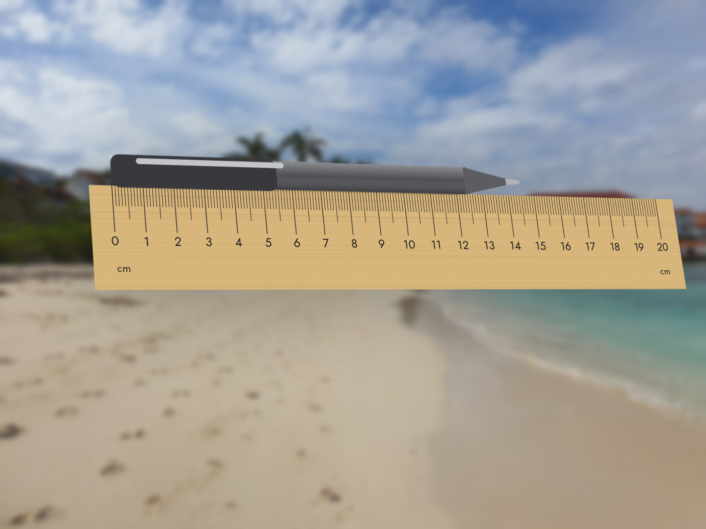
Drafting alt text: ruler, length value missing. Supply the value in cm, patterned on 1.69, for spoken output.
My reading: 14.5
